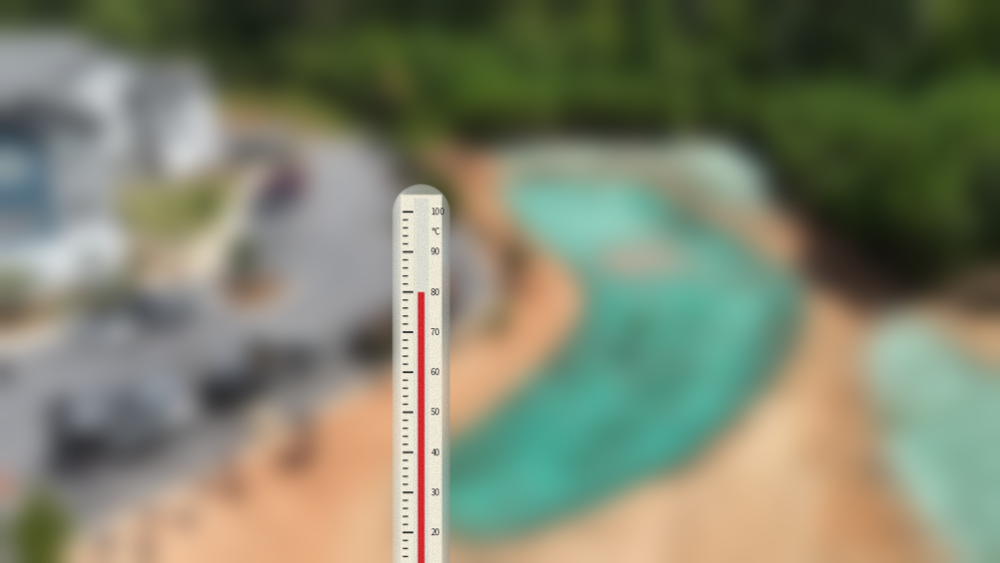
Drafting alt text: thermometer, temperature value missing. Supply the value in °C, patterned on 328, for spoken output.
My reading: 80
